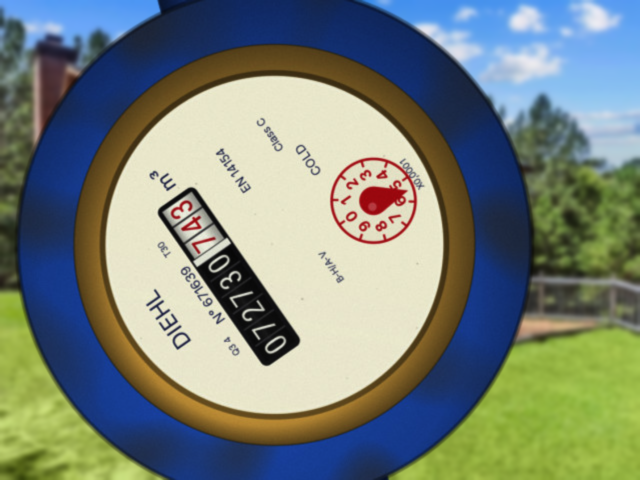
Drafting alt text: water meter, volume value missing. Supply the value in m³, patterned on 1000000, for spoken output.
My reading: 72730.7435
